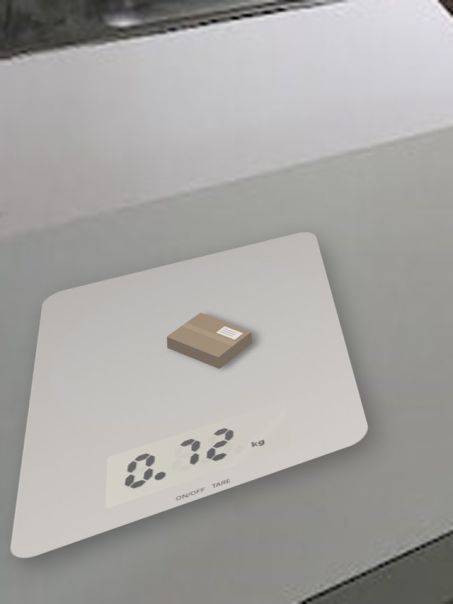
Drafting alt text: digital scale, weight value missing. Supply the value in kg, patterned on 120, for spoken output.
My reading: 0.72
